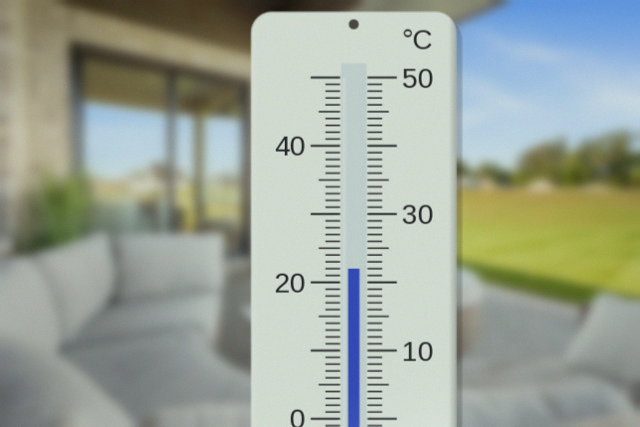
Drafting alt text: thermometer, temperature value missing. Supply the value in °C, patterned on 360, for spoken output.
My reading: 22
